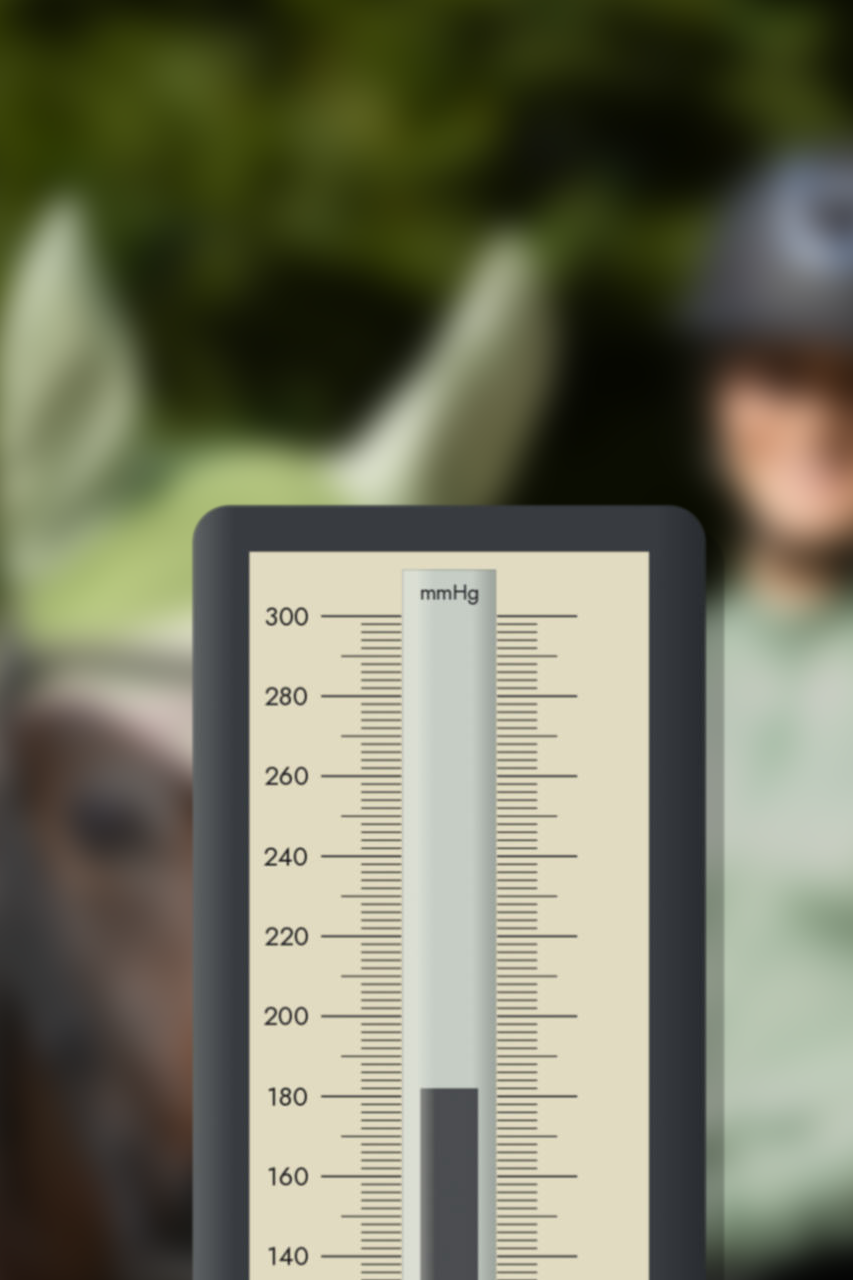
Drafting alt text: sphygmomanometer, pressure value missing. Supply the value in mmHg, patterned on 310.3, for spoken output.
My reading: 182
